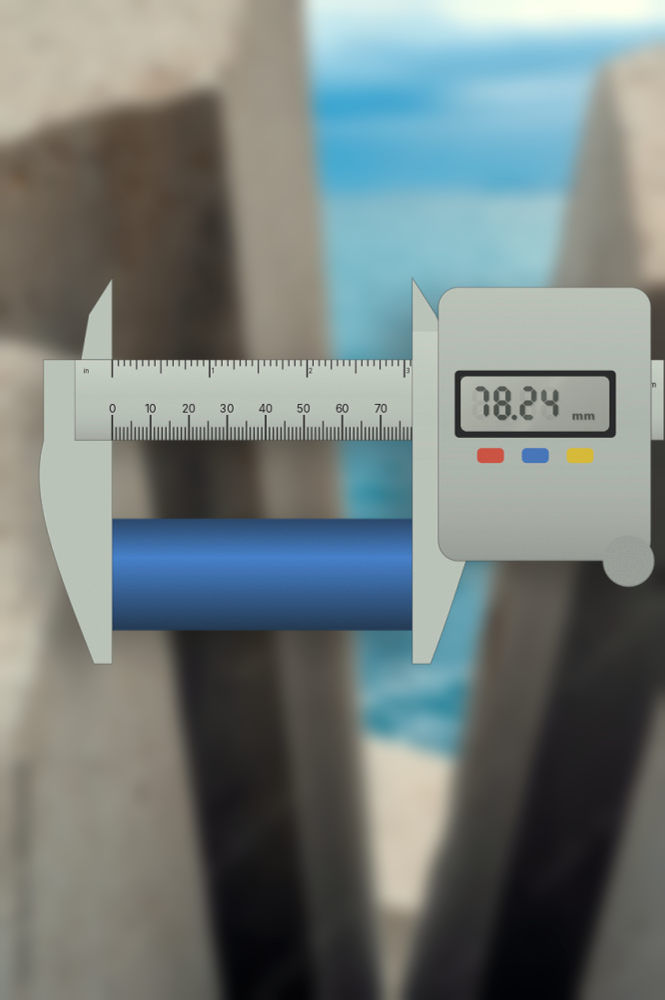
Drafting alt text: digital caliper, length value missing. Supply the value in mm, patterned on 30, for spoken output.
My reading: 78.24
